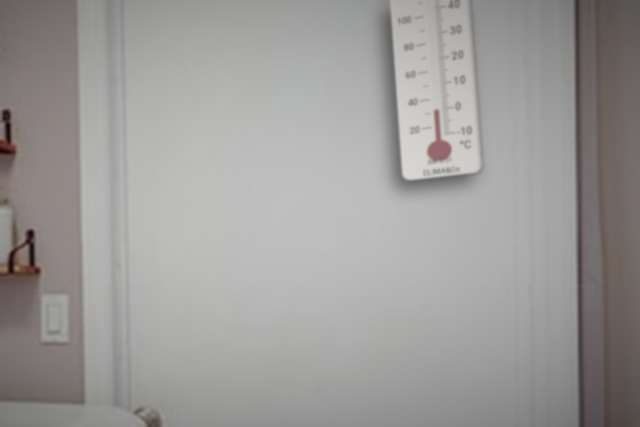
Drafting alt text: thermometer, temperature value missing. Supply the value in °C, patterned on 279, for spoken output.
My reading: 0
